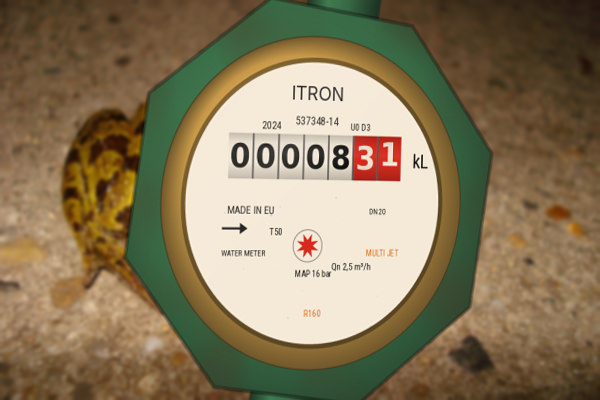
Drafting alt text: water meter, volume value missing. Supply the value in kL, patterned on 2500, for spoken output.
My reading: 8.31
